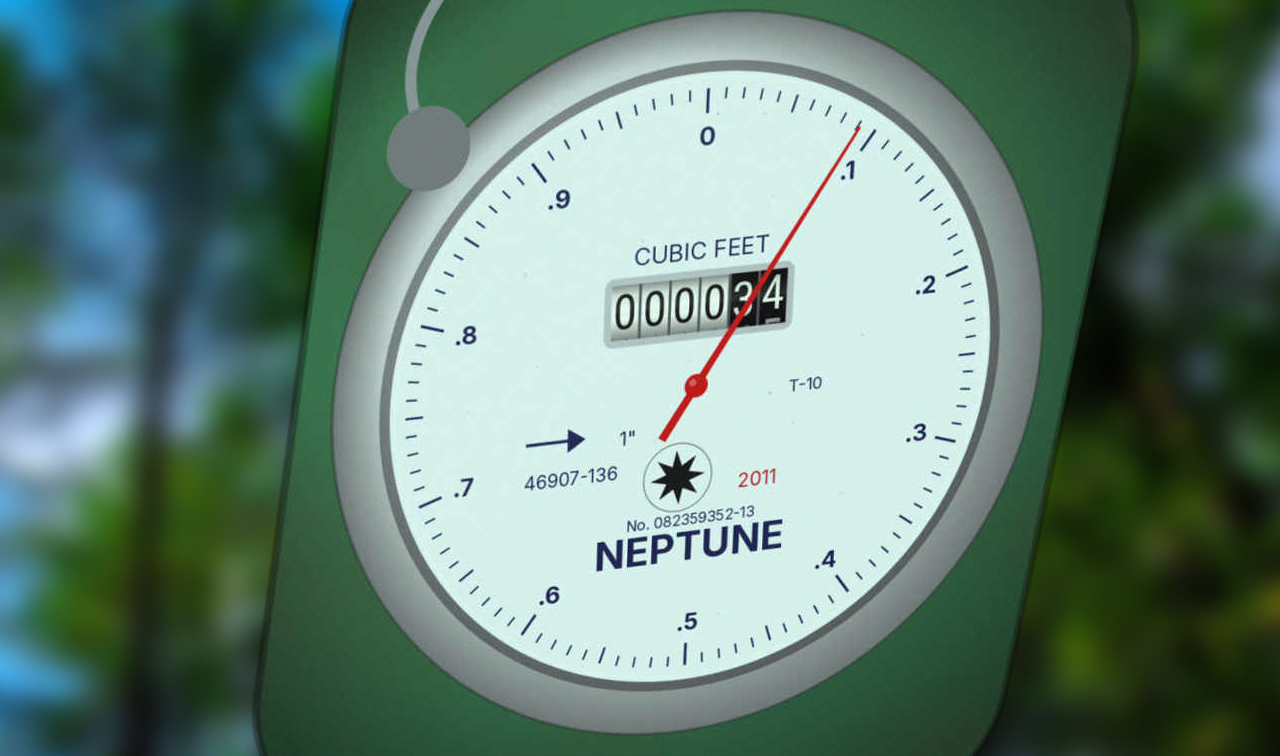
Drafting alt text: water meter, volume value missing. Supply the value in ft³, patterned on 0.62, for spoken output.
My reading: 34.09
